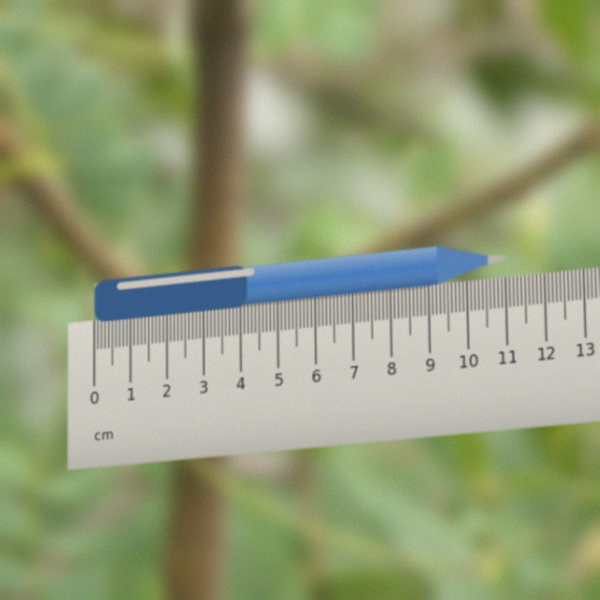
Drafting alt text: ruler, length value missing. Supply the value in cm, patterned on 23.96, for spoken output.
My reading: 11
